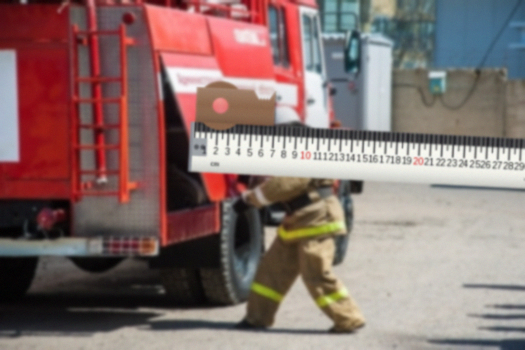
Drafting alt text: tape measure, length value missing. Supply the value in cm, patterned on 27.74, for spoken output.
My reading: 7
